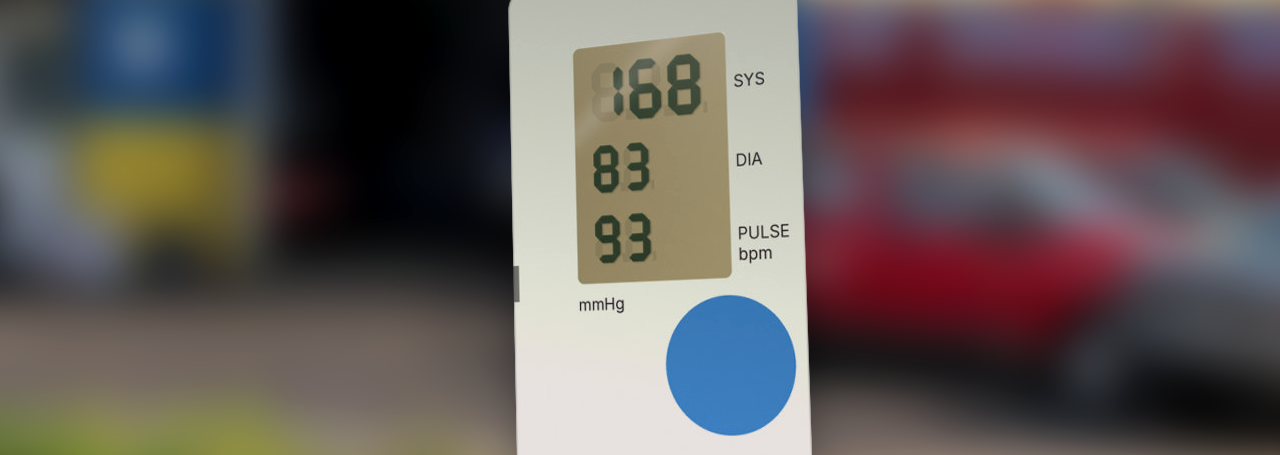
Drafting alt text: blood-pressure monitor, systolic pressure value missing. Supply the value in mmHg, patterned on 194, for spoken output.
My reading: 168
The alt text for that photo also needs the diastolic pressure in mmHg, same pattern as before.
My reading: 83
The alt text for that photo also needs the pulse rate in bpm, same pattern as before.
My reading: 93
